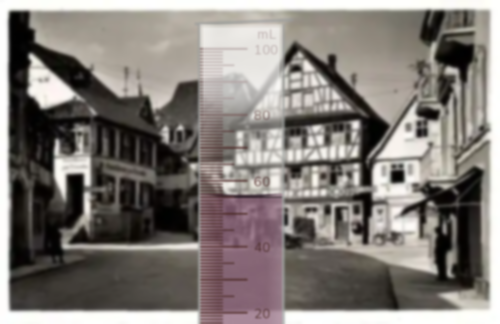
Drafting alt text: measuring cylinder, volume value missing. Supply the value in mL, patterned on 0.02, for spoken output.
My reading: 55
